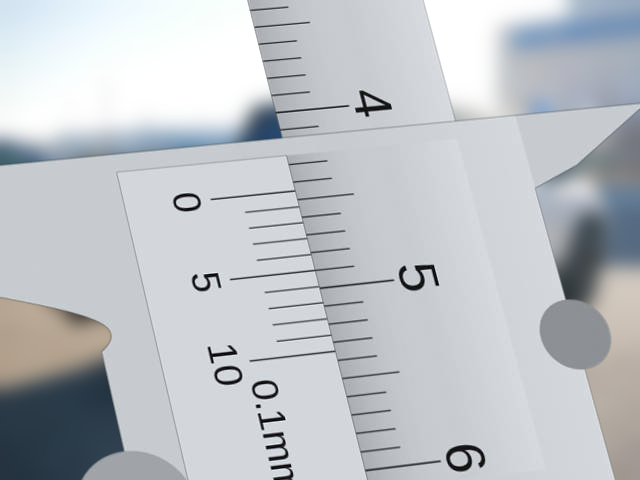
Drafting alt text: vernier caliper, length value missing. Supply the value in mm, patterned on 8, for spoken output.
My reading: 44.5
